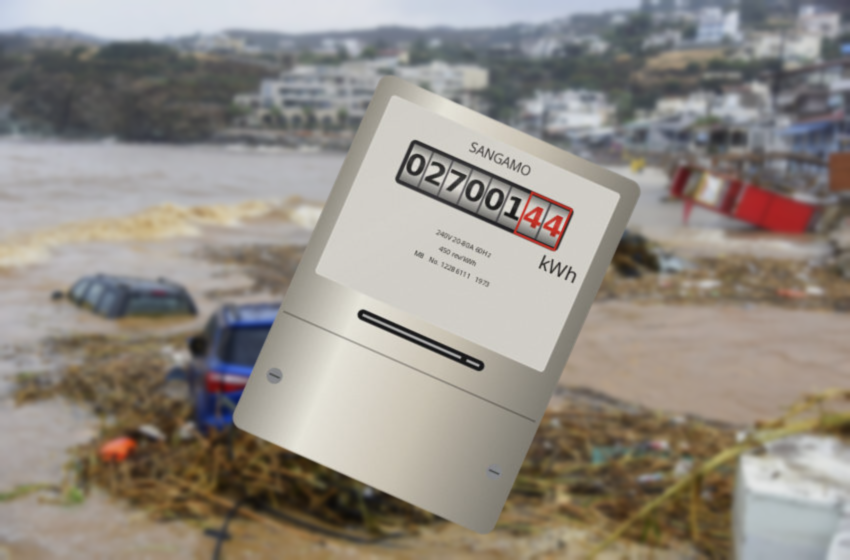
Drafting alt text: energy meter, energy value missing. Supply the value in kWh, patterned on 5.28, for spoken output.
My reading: 27001.44
